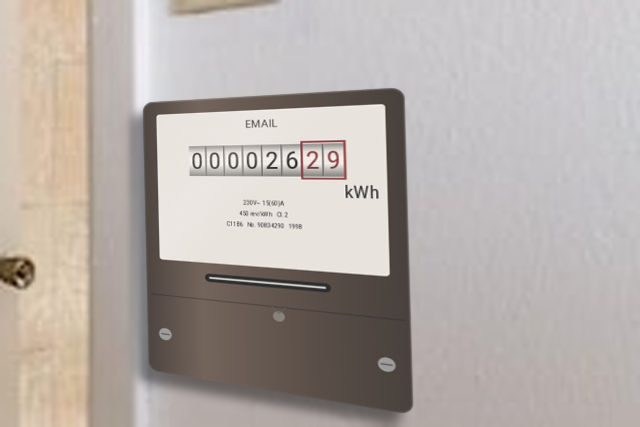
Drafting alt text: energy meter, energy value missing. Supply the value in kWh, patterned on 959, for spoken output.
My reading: 26.29
